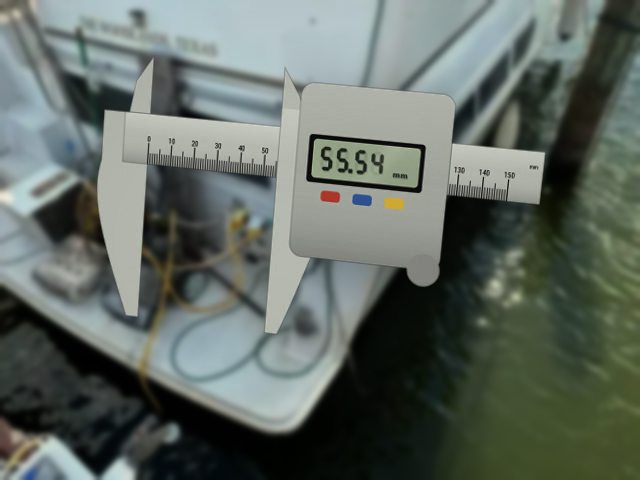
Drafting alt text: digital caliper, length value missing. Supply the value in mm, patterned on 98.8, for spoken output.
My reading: 55.54
